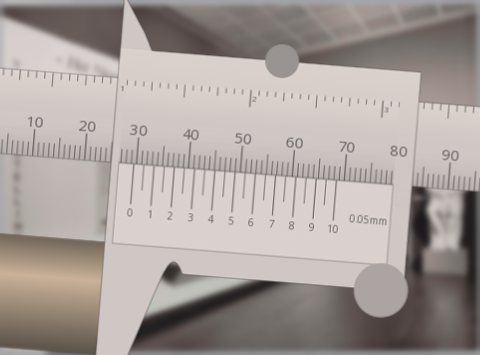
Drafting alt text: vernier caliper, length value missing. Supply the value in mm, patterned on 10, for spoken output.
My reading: 29.5
